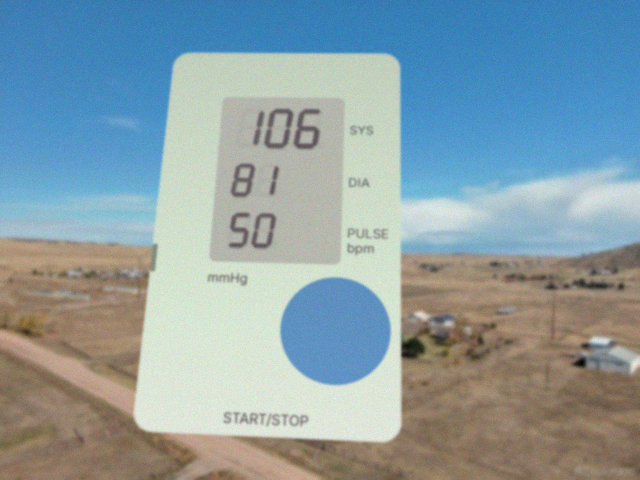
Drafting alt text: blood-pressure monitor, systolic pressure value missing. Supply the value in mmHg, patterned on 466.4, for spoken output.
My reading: 106
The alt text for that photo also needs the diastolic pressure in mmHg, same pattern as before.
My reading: 81
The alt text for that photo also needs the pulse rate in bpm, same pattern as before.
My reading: 50
